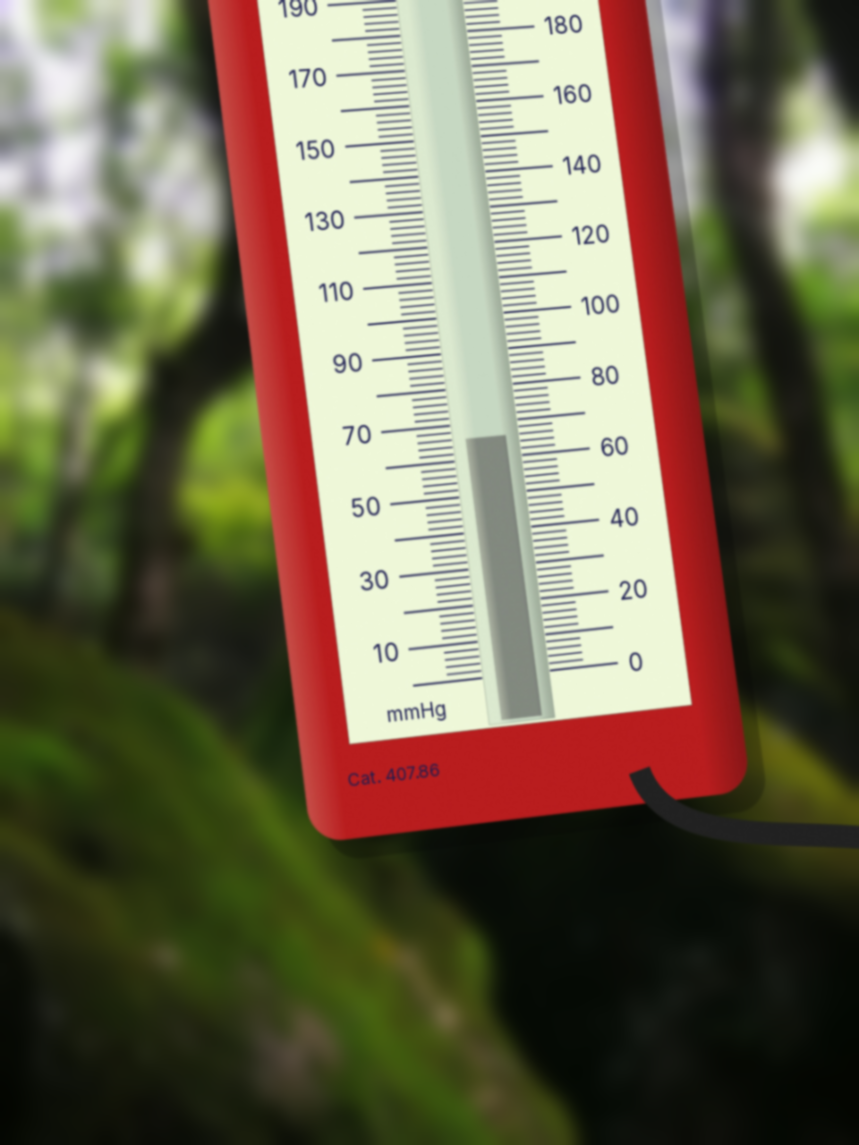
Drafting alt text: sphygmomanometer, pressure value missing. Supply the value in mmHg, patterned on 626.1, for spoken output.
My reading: 66
